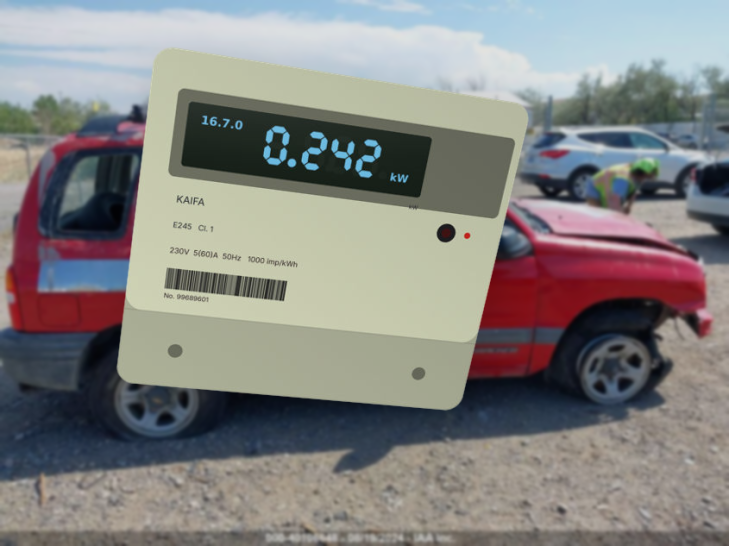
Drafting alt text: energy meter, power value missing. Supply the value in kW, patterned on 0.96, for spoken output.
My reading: 0.242
